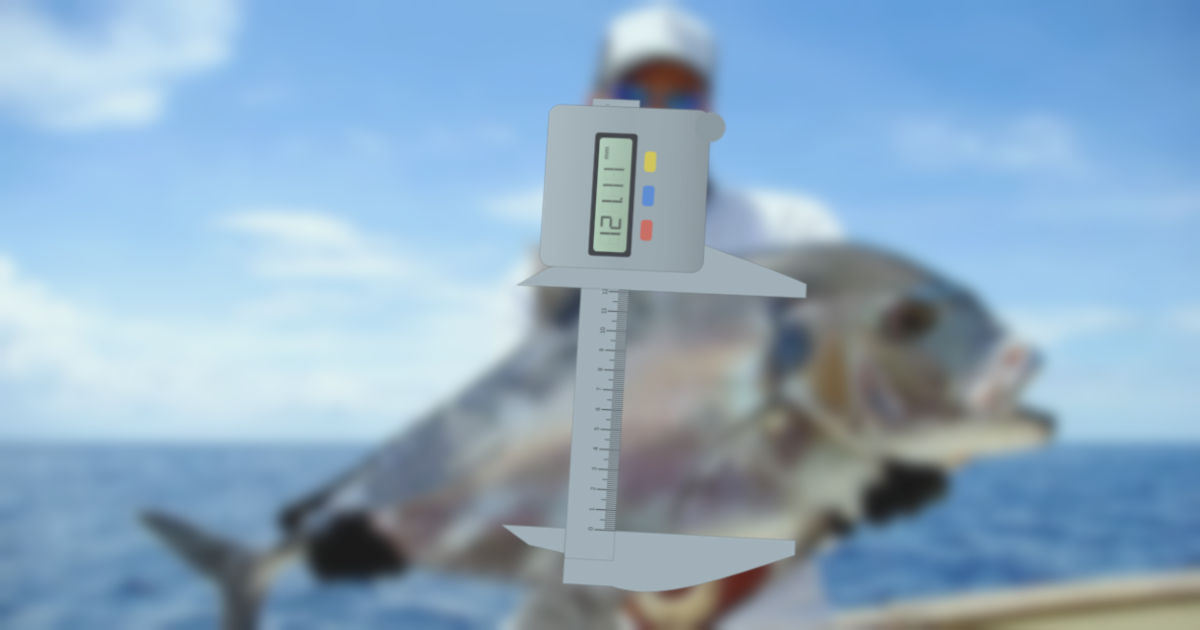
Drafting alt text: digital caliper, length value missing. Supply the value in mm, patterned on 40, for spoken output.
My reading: 121.11
